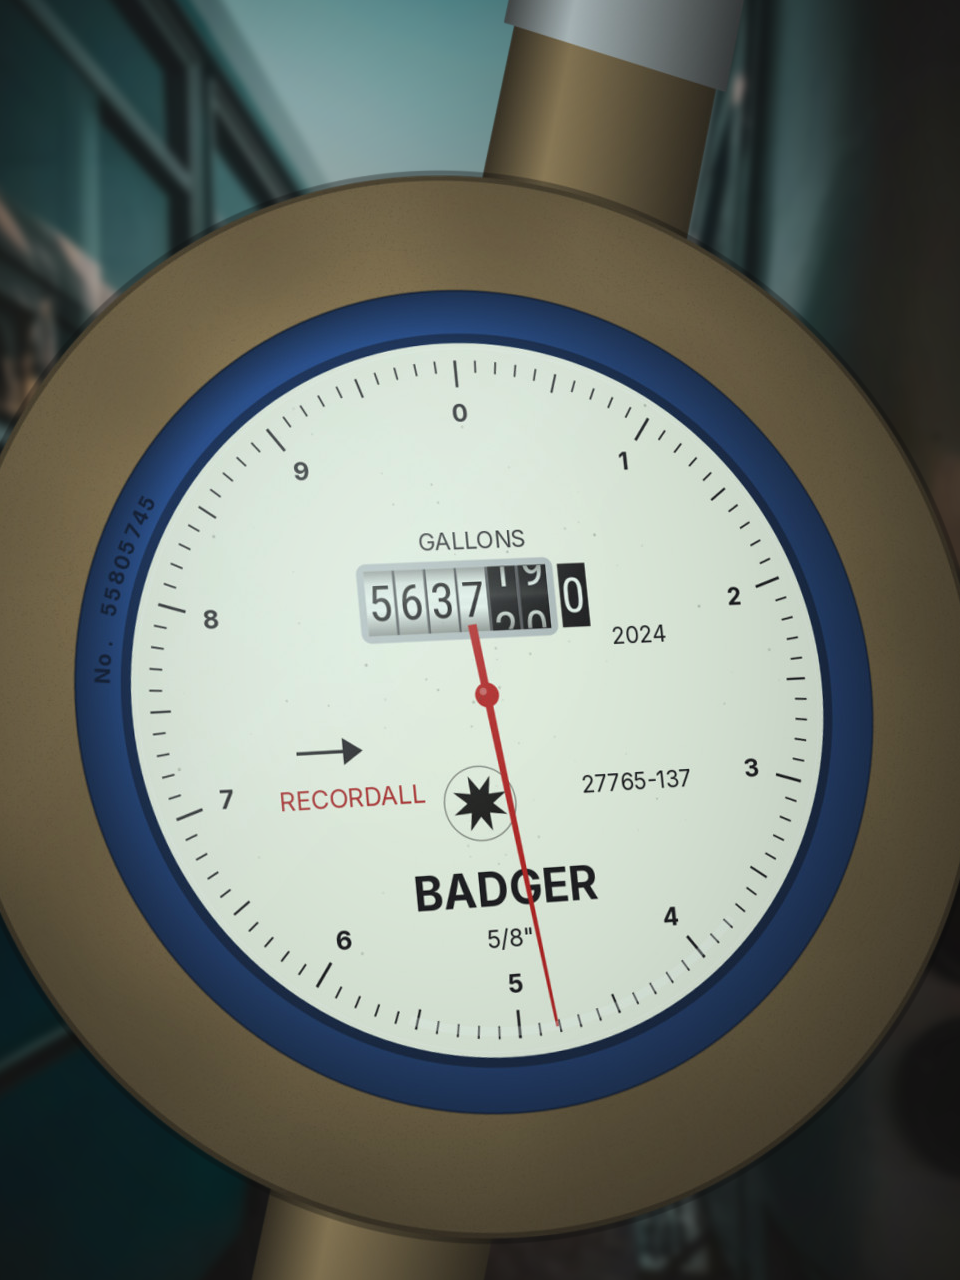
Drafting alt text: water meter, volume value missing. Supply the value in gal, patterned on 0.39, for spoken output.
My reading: 5637194.8
